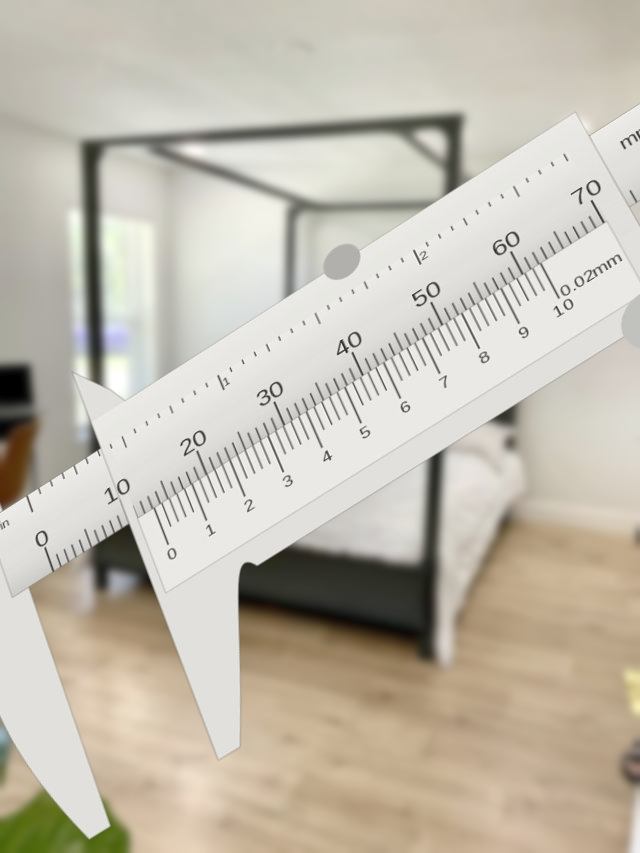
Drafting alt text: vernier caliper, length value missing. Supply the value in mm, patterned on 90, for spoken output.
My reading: 13.2
